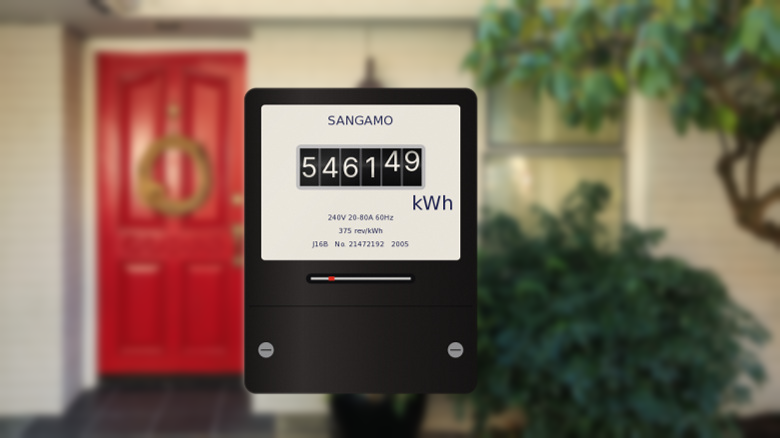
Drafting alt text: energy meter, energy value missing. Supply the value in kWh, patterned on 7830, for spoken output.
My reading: 546149
